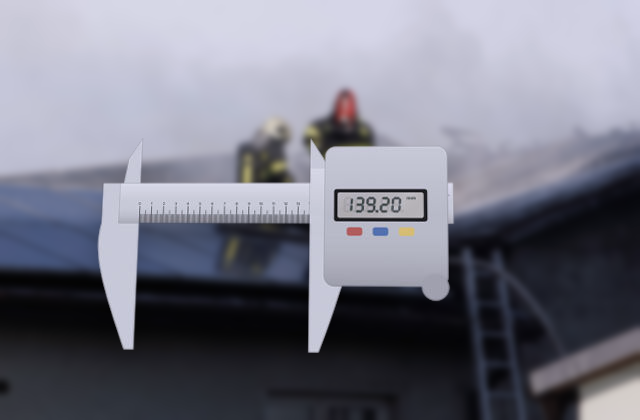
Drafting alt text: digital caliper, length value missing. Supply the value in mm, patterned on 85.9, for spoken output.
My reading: 139.20
